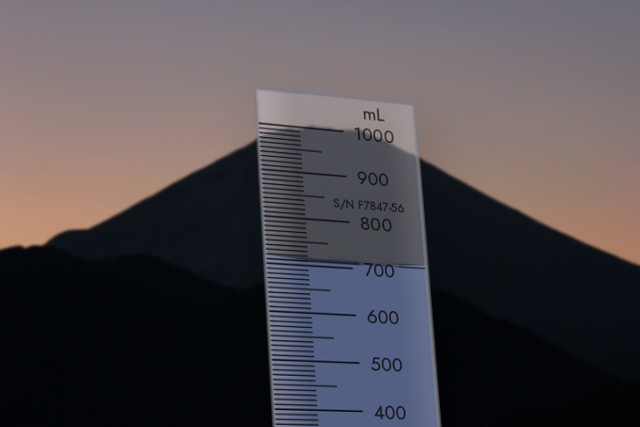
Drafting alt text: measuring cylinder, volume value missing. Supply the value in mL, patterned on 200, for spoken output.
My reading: 710
